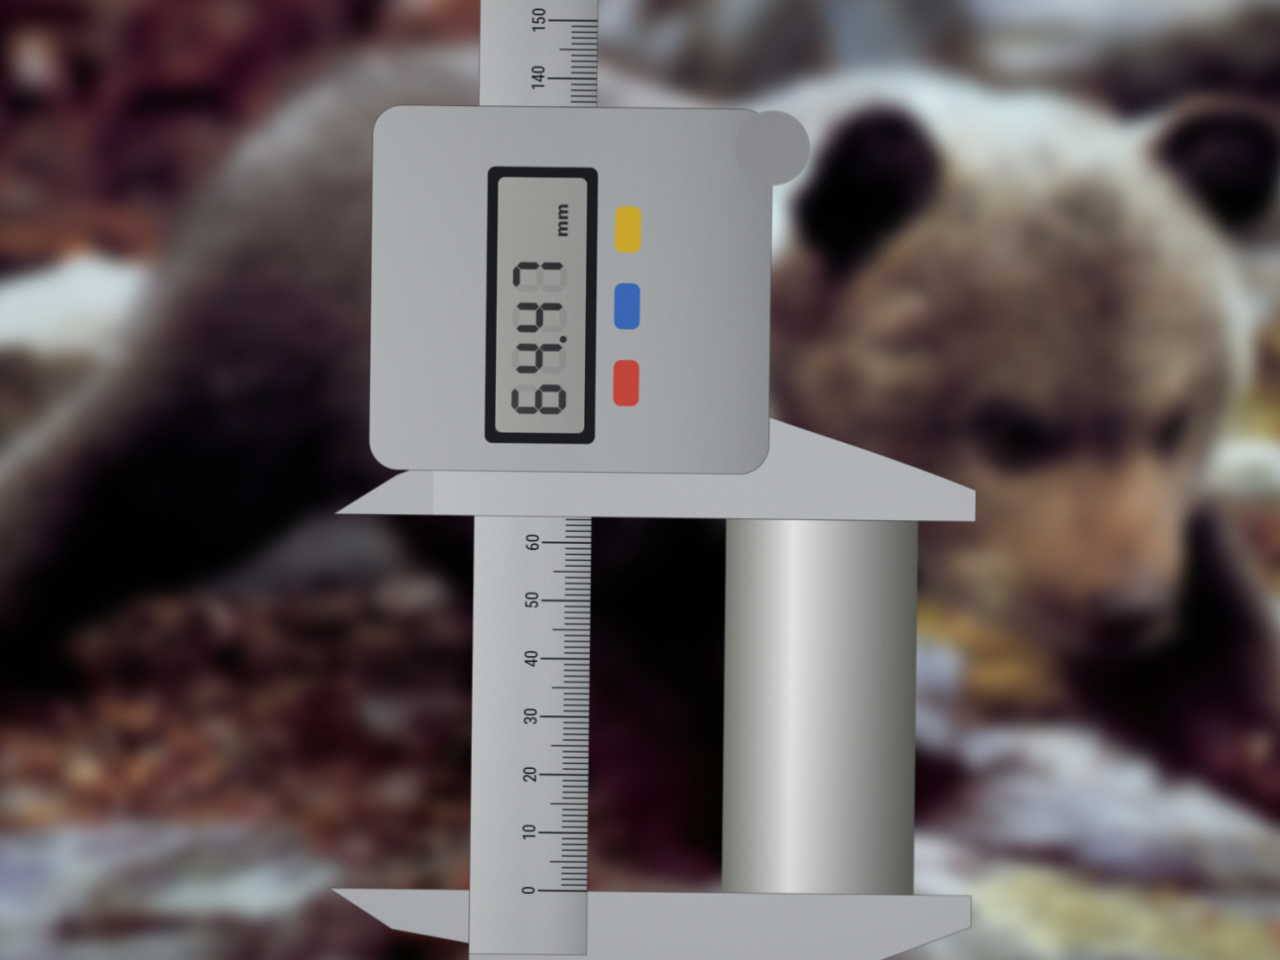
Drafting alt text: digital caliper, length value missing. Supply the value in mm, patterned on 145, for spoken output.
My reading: 64.47
